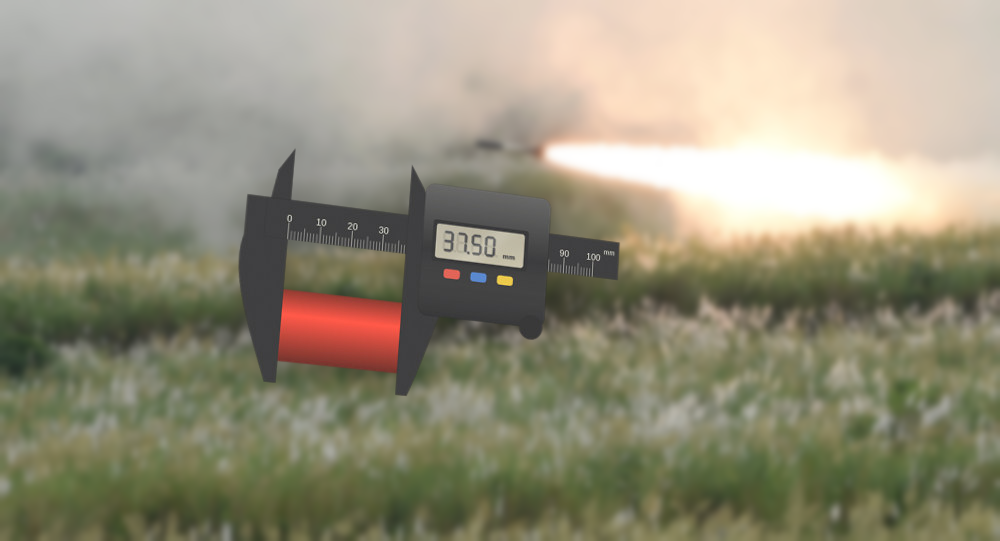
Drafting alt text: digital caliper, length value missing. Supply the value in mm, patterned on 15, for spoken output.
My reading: 37.50
